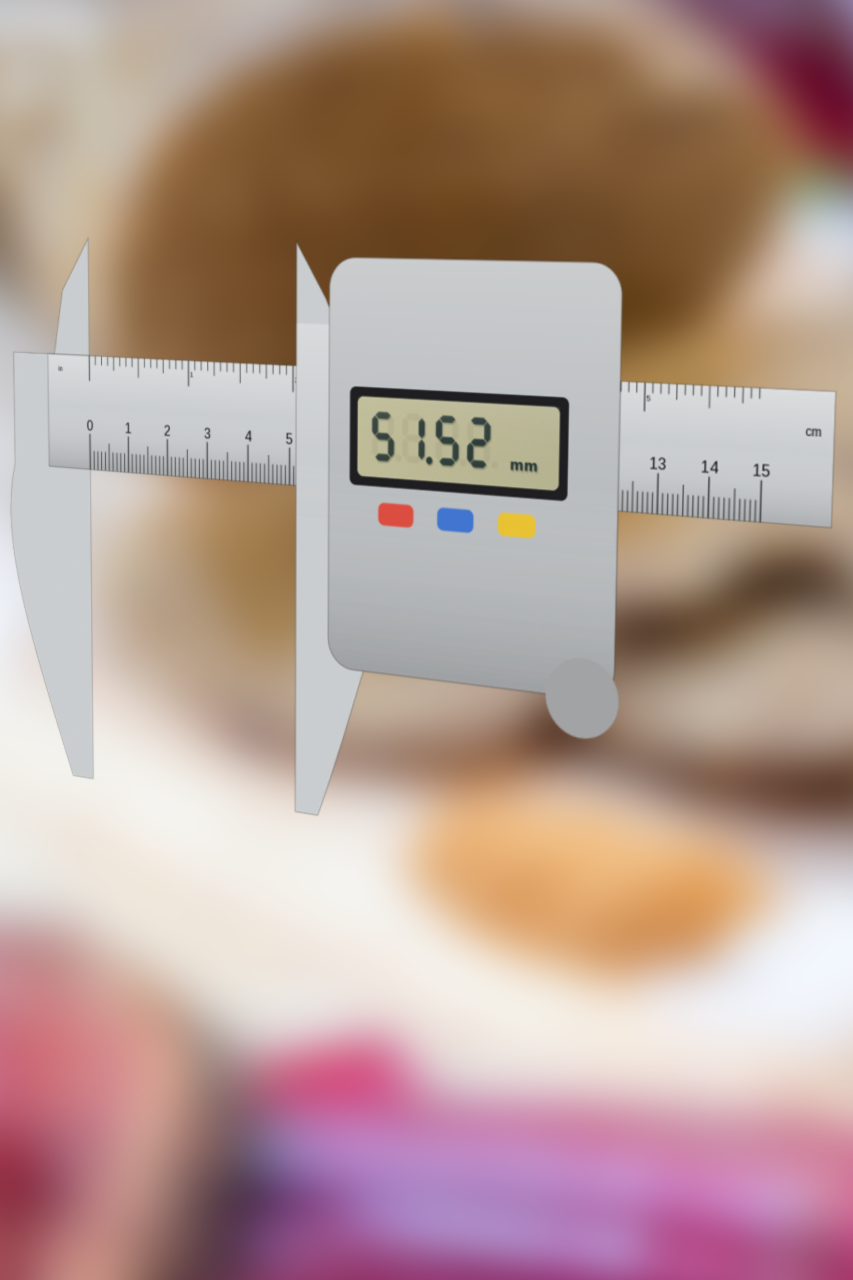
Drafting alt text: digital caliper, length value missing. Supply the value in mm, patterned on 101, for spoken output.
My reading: 51.52
